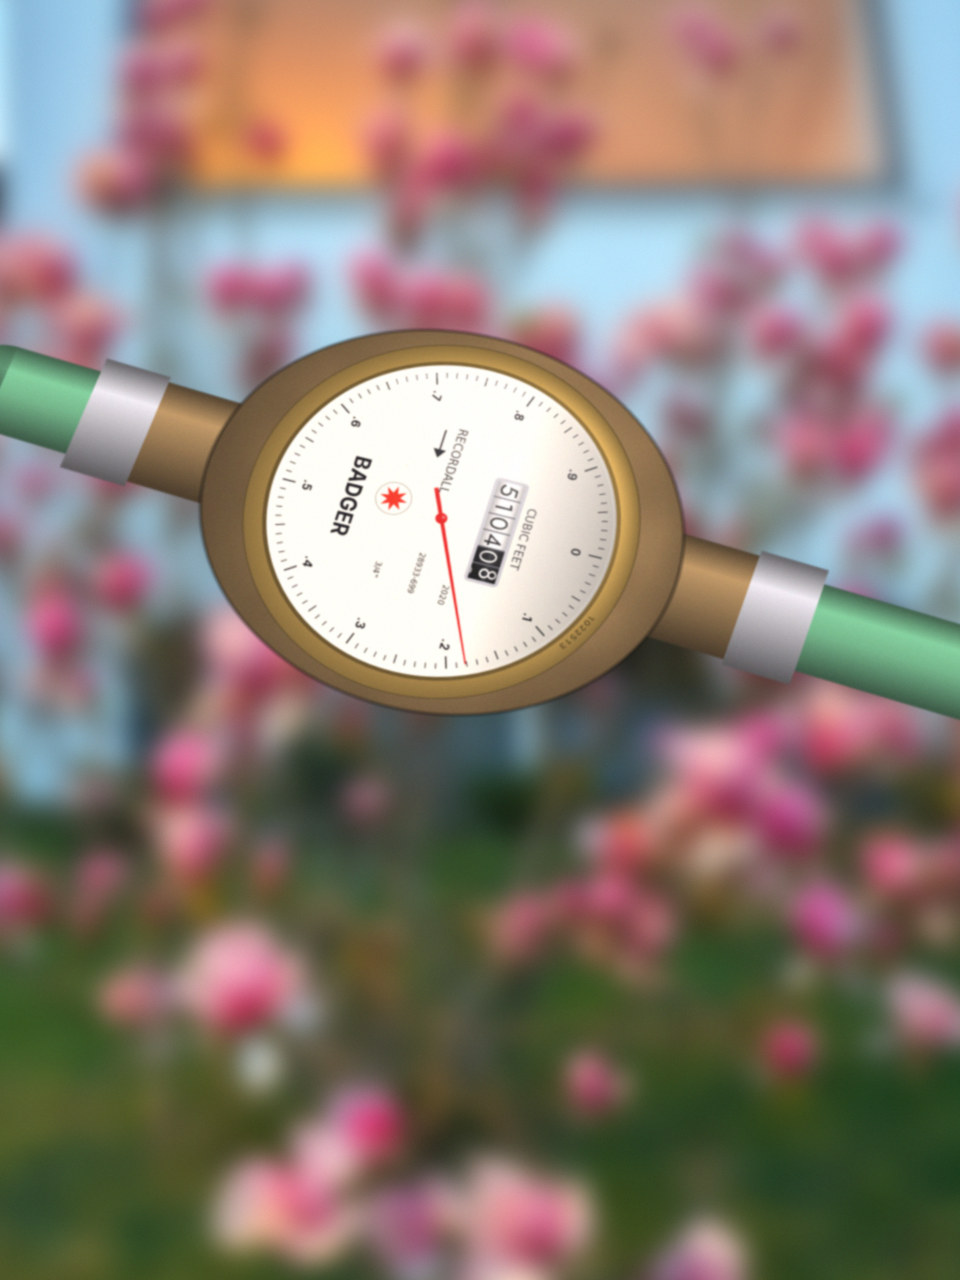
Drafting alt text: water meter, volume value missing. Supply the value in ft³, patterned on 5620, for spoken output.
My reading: 510408.18
